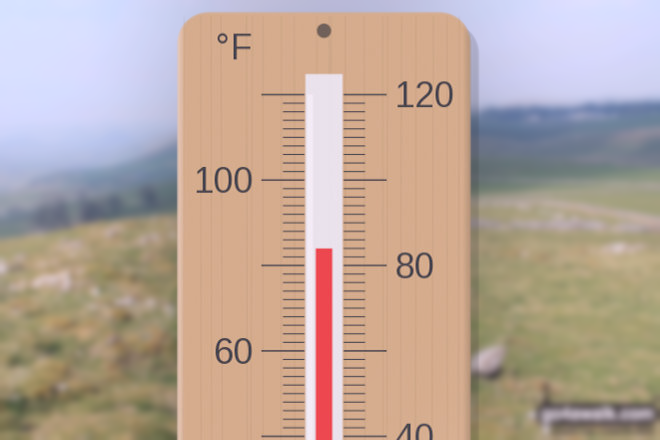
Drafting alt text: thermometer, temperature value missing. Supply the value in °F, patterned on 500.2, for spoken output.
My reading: 84
